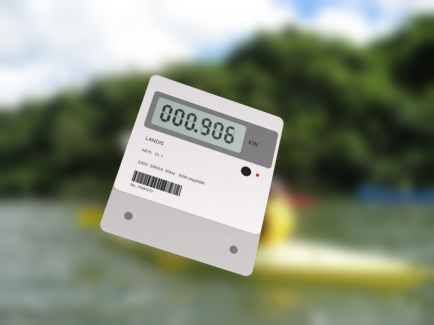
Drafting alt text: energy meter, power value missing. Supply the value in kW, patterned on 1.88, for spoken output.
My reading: 0.906
